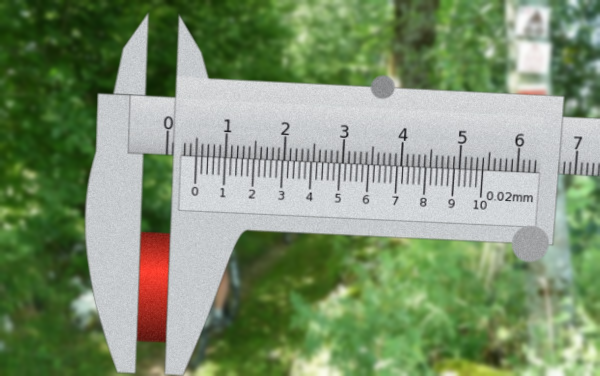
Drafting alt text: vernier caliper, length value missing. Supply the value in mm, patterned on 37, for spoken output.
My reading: 5.0
